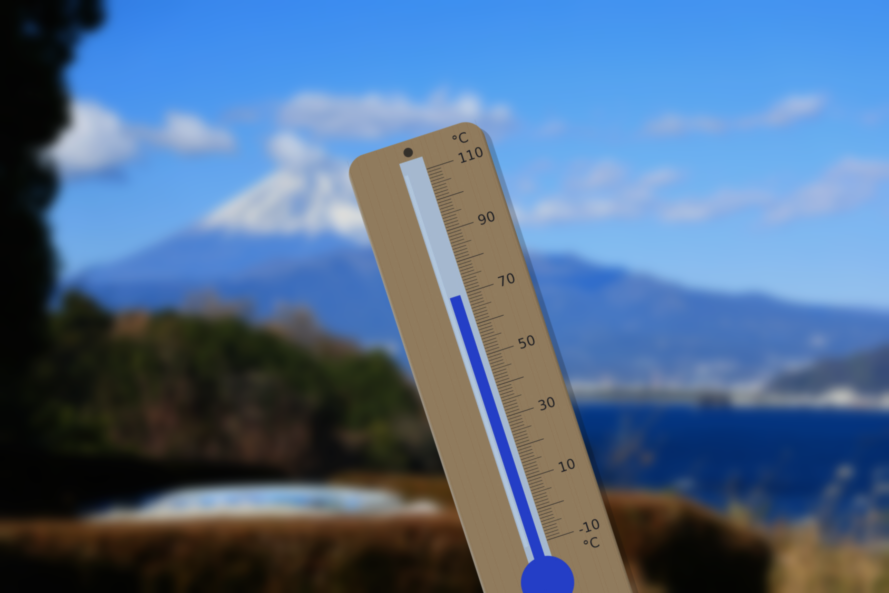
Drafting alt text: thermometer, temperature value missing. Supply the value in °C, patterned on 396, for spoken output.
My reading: 70
